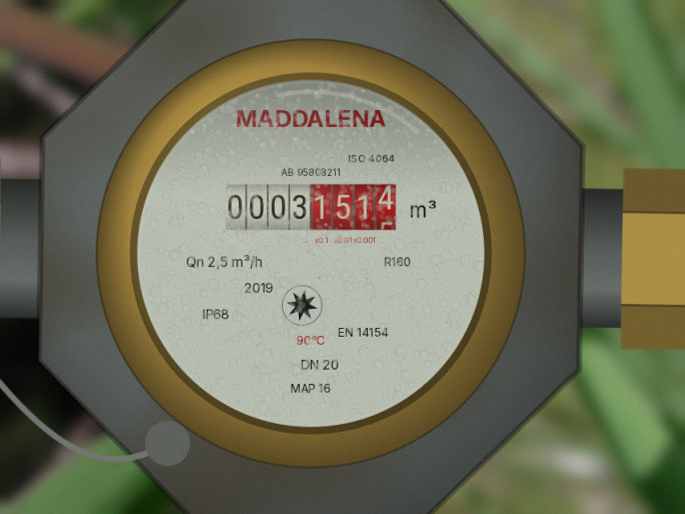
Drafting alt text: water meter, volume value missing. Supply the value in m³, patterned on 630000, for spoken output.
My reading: 3.1514
